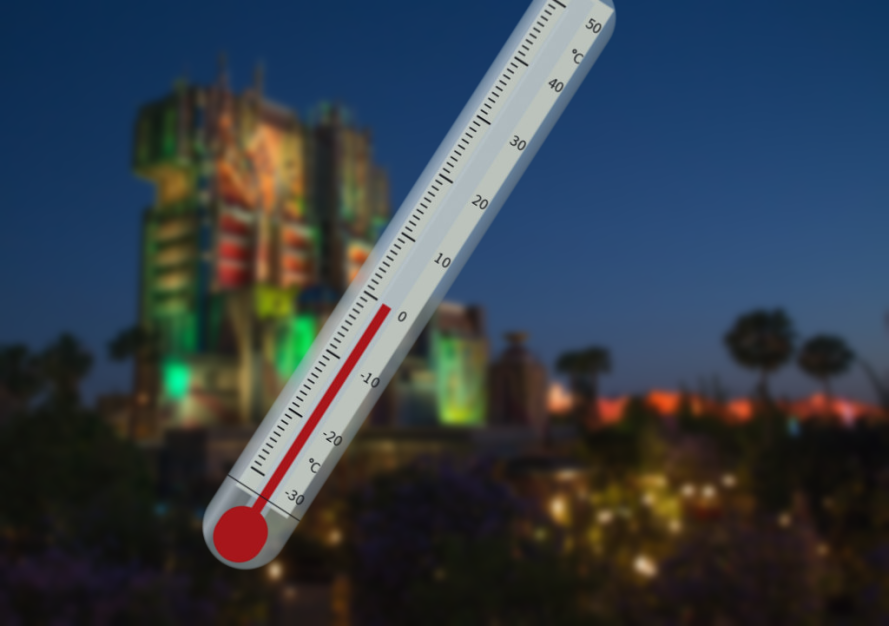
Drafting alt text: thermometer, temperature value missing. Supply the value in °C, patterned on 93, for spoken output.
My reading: 0
